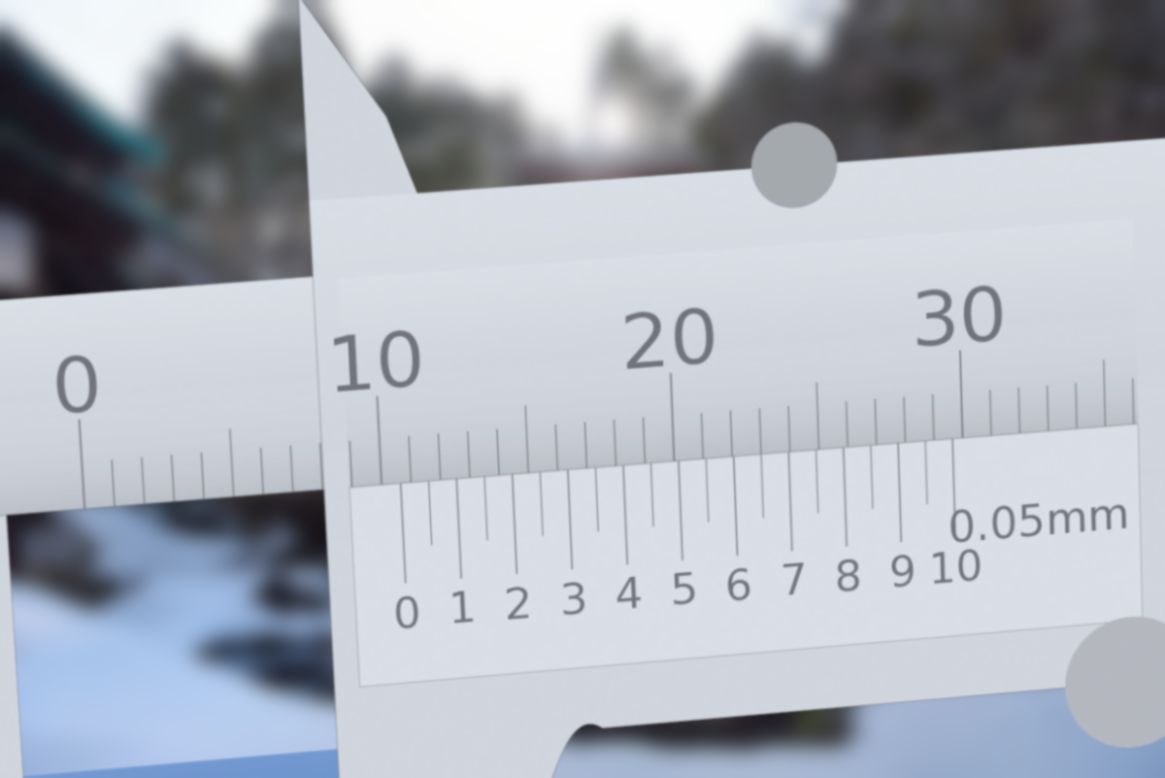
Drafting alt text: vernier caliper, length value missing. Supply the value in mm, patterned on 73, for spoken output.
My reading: 10.65
